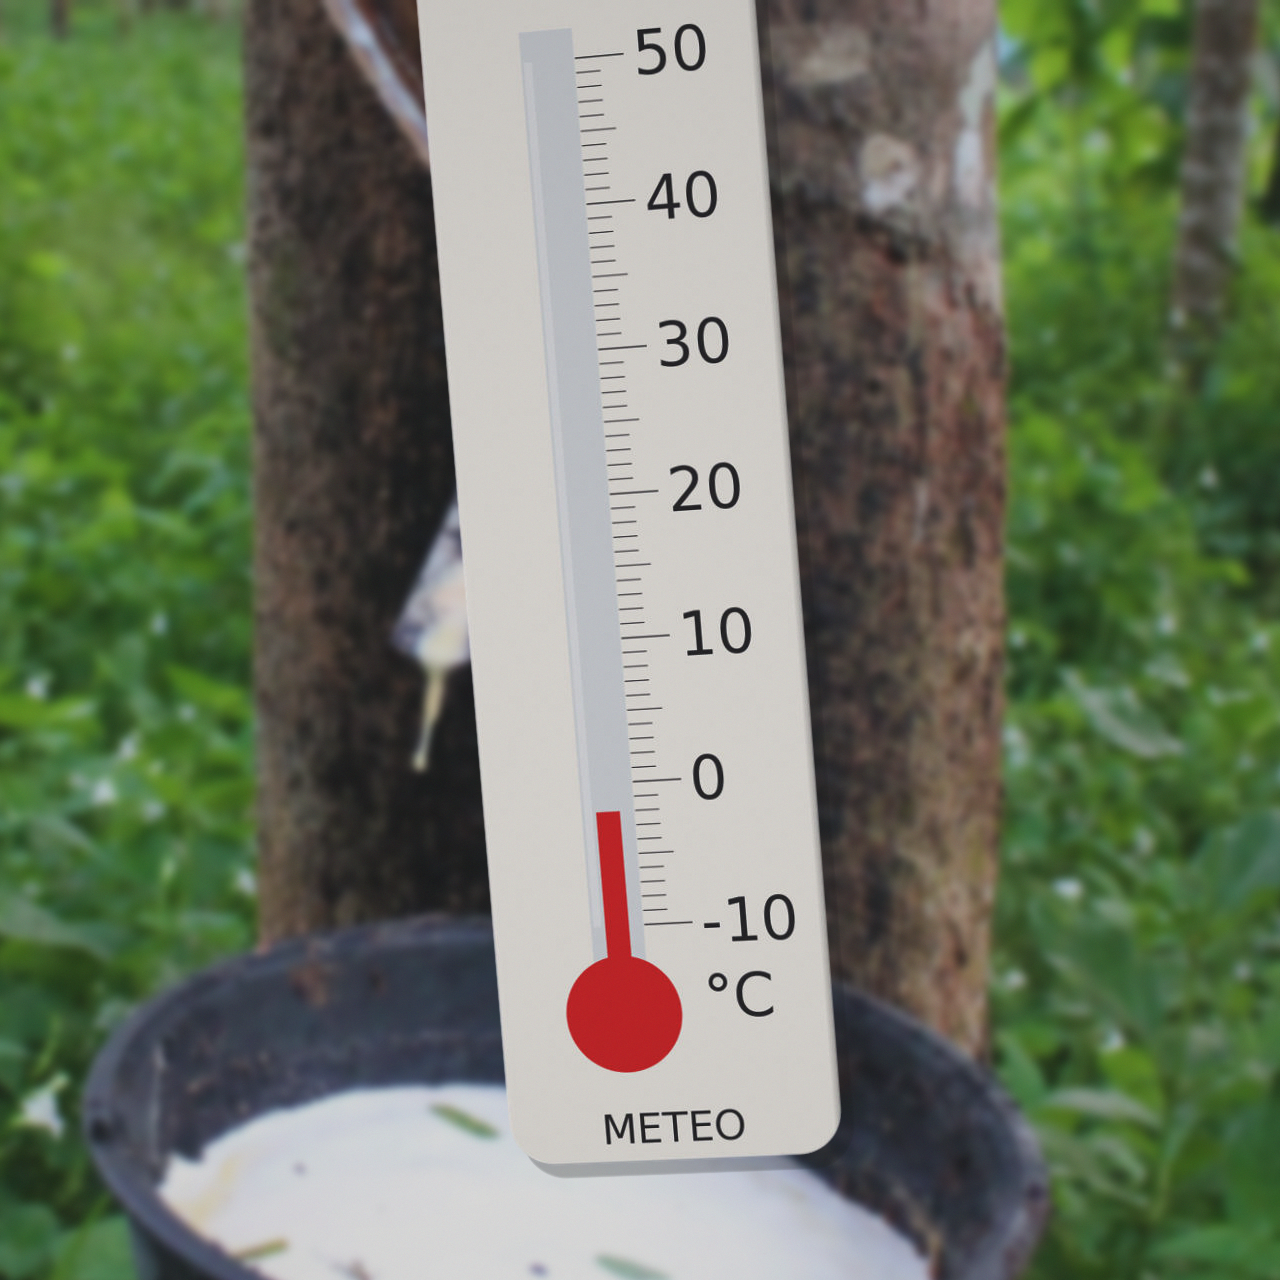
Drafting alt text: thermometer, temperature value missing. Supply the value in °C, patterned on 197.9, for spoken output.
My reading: -2
